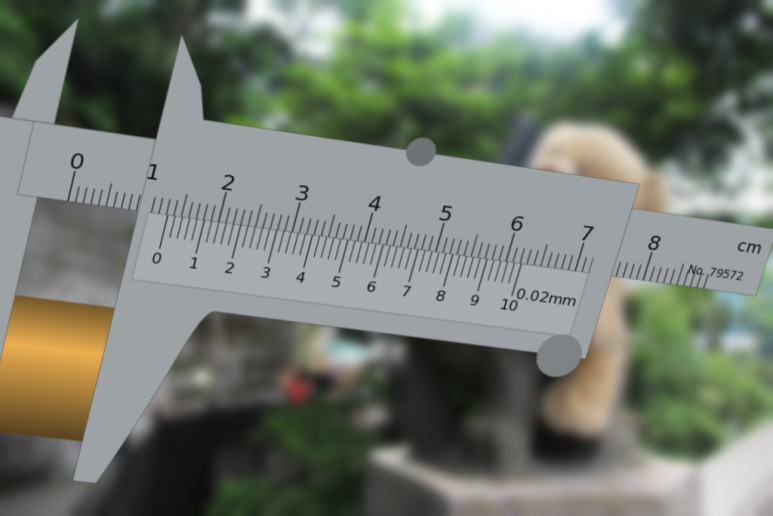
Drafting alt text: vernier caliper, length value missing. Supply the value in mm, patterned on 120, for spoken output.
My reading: 13.2
